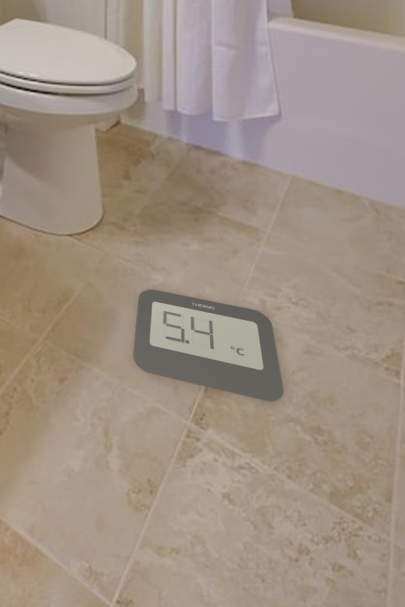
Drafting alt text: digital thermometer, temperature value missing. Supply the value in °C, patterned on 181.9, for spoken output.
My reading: 5.4
